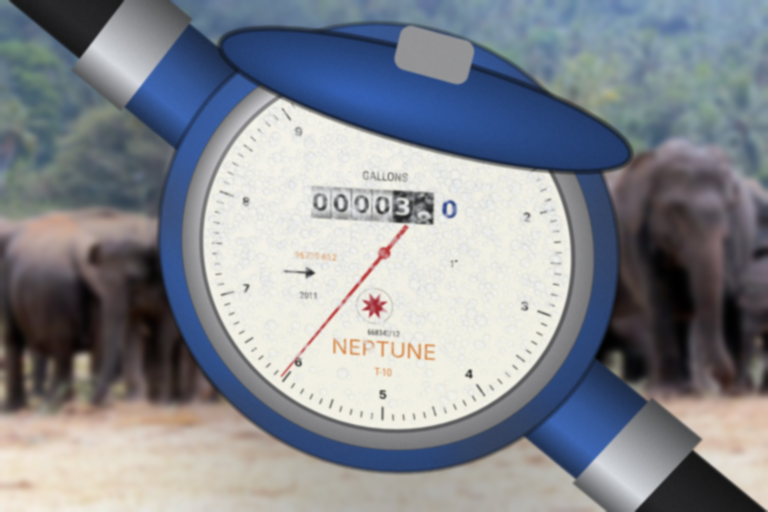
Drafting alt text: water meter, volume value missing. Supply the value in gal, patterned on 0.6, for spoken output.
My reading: 376.0
